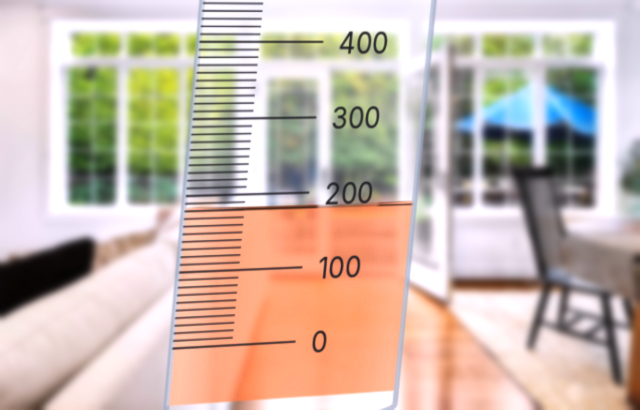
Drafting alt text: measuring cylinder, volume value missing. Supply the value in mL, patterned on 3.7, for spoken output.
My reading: 180
